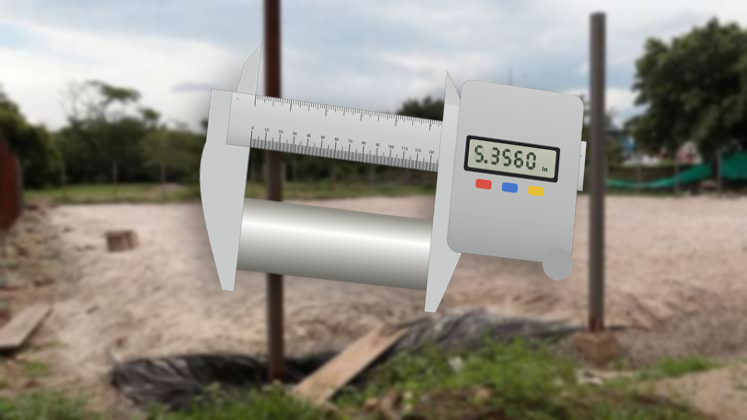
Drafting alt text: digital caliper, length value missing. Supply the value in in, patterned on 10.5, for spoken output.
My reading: 5.3560
